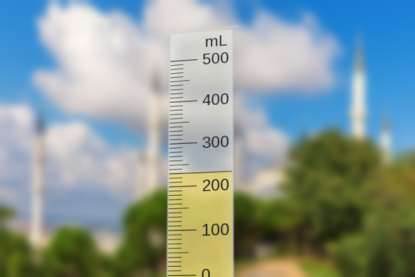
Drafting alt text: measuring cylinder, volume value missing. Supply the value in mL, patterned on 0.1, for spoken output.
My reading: 230
